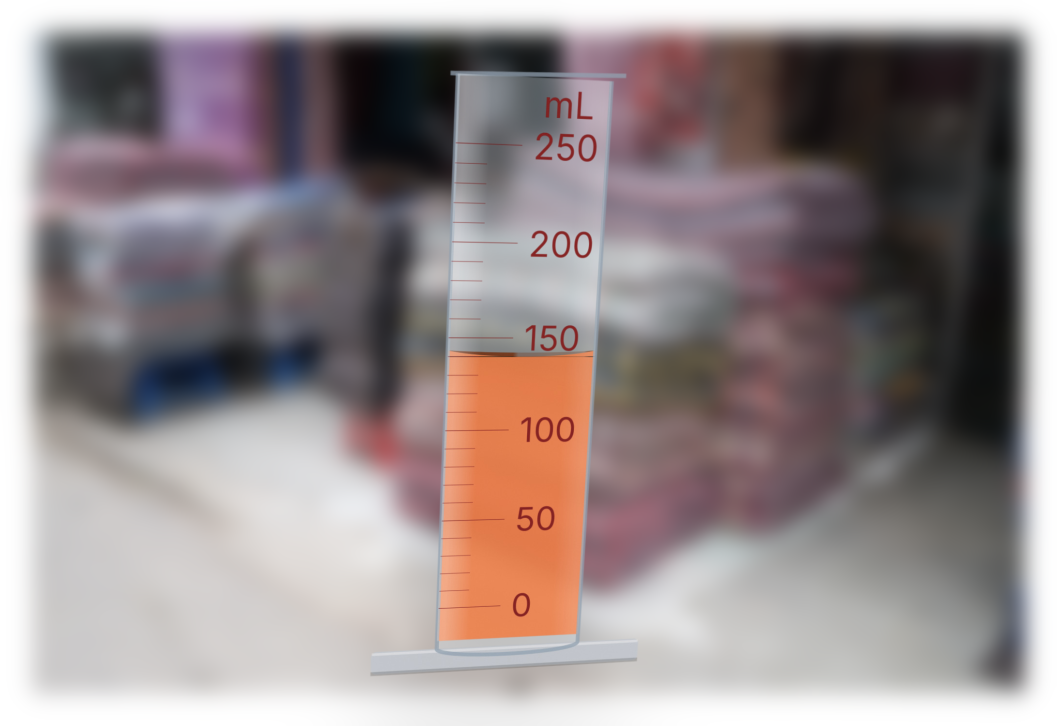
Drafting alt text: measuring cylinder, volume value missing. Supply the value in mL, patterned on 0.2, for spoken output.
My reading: 140
